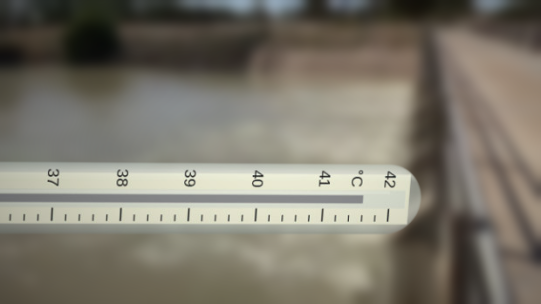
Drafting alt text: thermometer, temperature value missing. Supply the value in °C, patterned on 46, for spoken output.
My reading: 41.6
